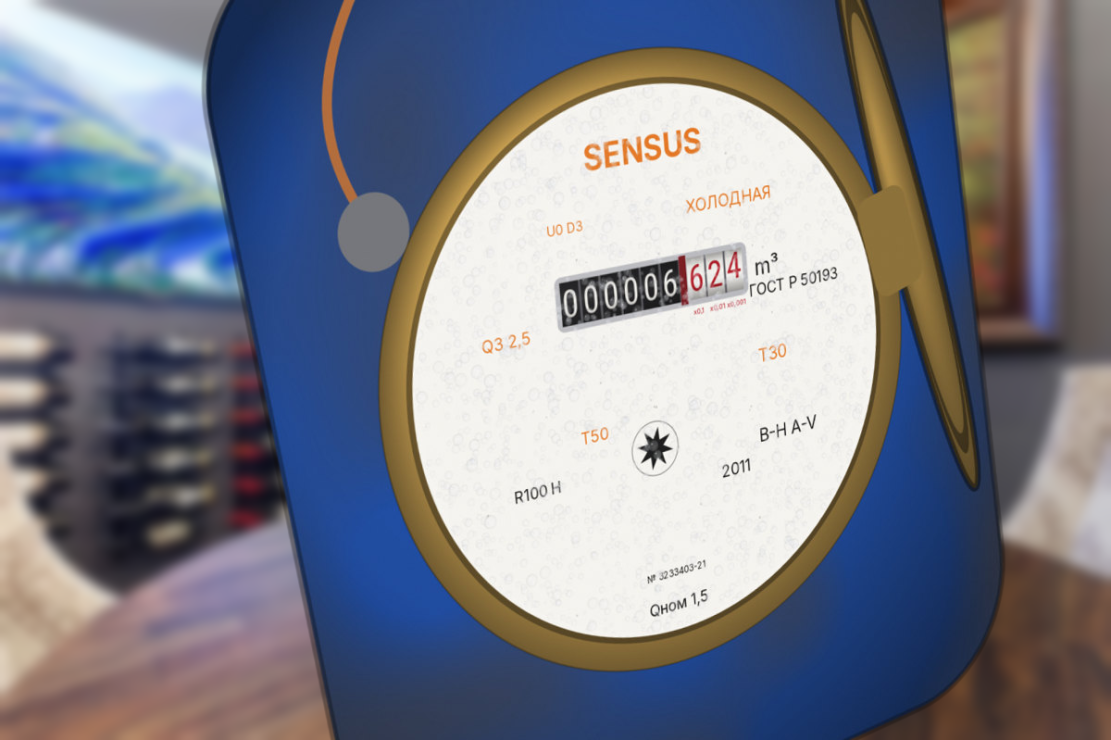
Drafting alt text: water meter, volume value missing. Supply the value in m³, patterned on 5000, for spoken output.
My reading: 6.624
